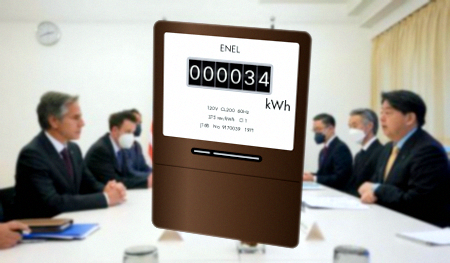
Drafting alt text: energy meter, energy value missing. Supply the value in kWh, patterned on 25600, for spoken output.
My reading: 34
